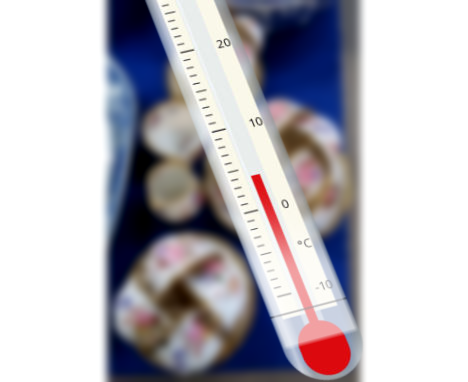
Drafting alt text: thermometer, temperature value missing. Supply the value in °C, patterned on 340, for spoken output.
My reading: 4
